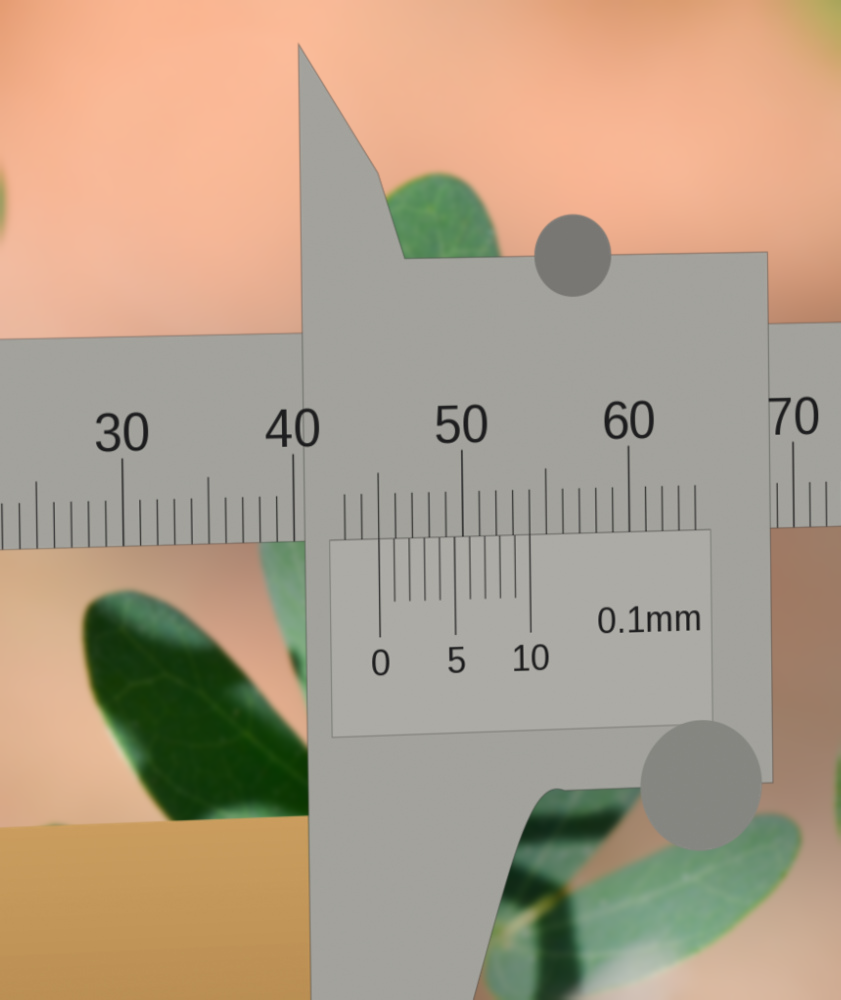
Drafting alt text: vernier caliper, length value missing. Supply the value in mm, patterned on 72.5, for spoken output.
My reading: 45.0
